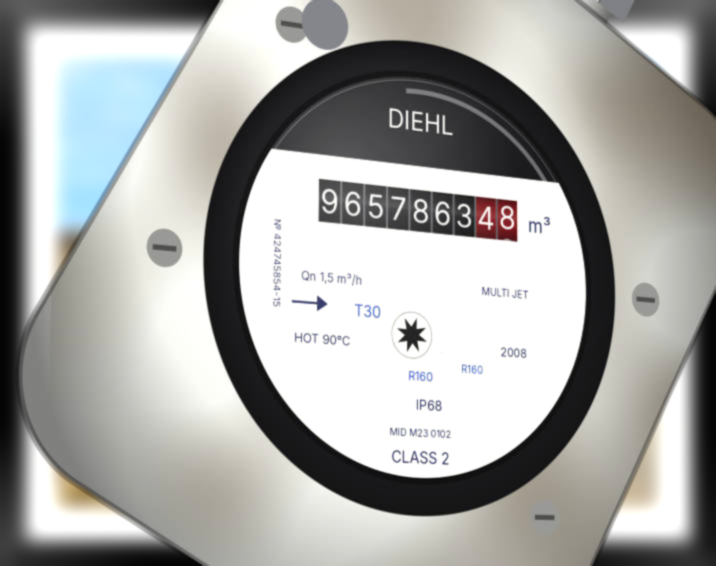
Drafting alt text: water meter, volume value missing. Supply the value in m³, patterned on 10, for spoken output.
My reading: 9657863.48
